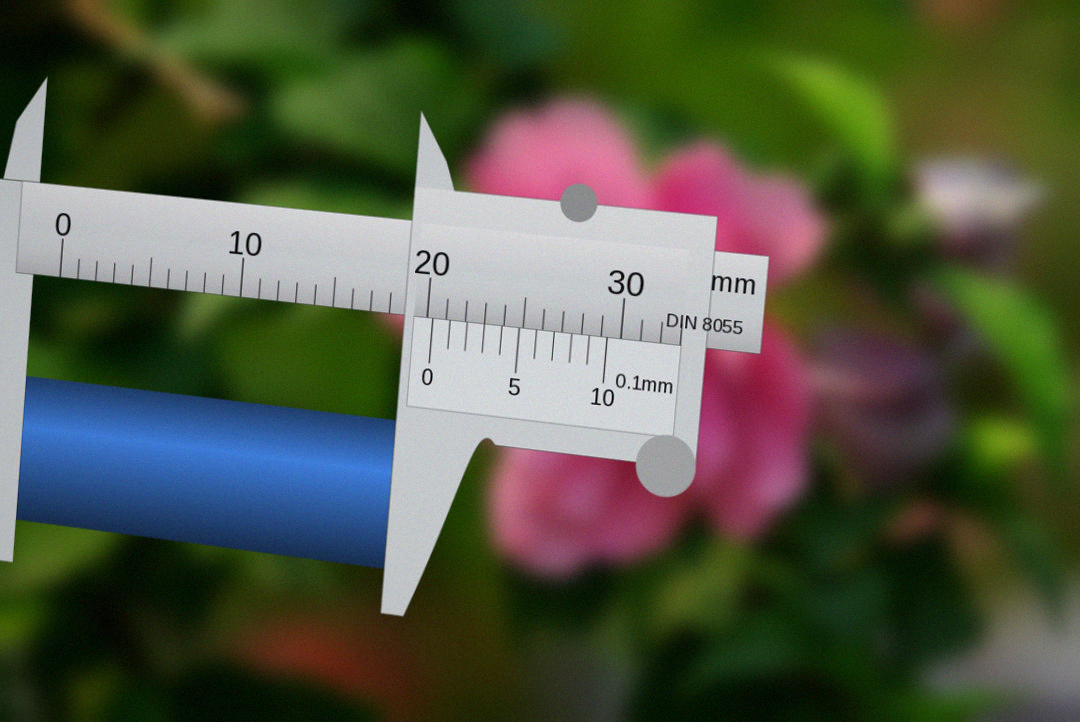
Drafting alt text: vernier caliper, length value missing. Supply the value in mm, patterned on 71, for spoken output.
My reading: 20.3
